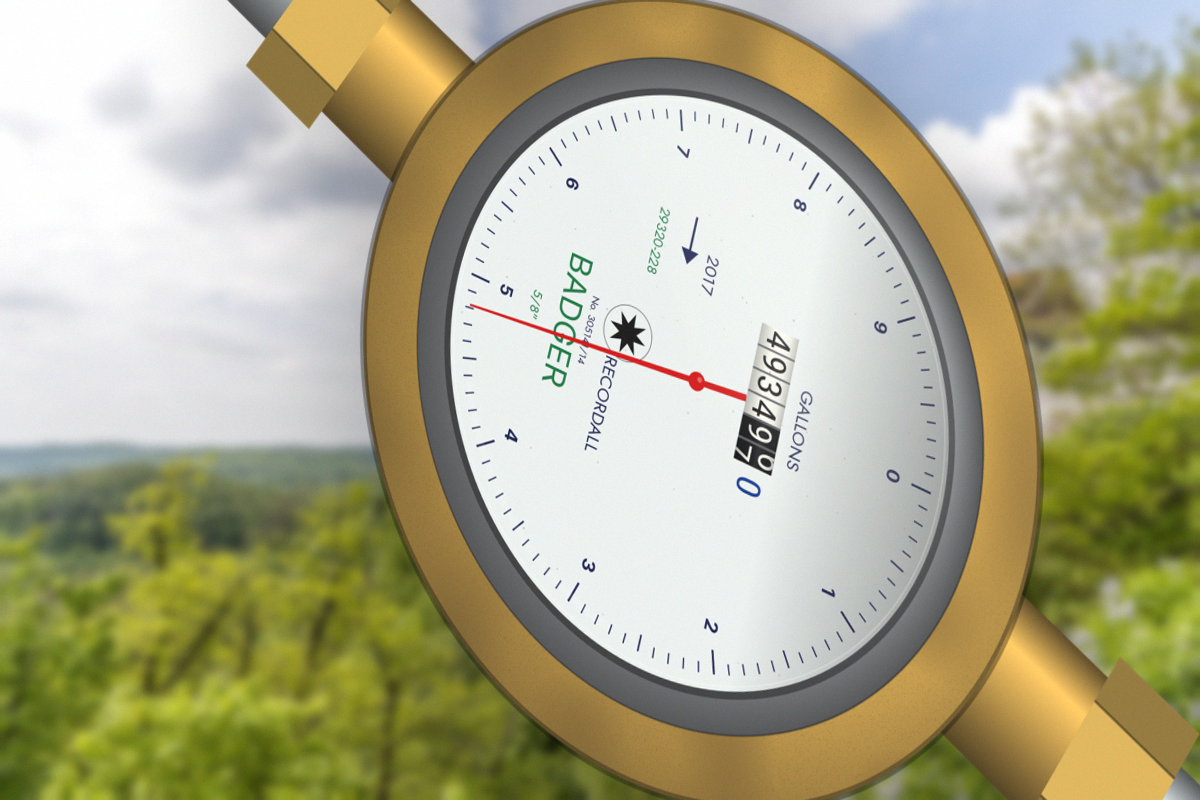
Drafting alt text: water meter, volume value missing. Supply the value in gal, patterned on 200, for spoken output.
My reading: 4934964.8
